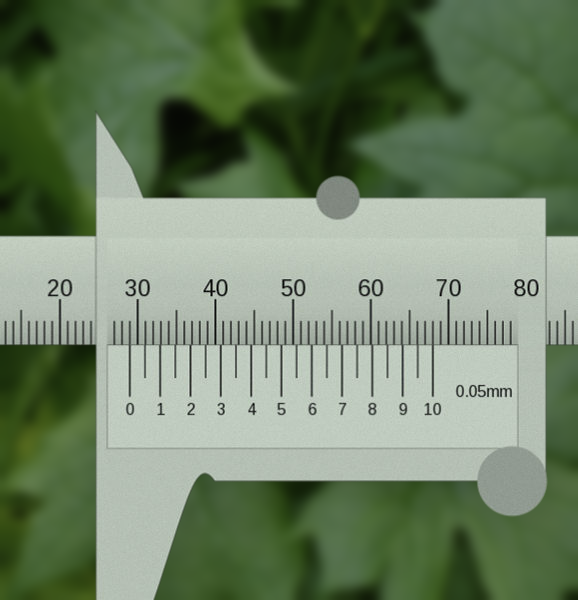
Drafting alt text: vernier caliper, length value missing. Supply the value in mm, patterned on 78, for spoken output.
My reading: 29.0
